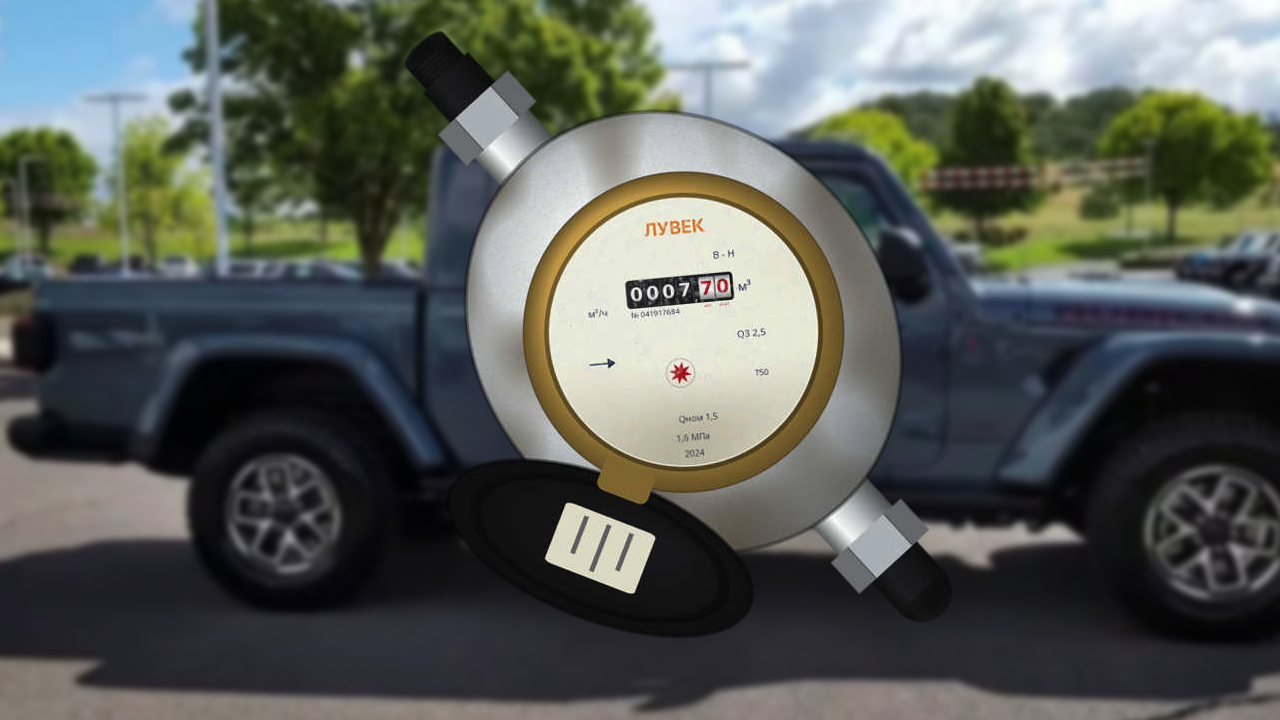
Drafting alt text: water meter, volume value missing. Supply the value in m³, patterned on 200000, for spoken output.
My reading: 7.70
